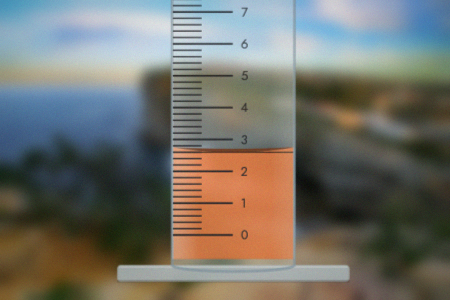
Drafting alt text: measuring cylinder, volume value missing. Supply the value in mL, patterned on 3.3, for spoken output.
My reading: 2.6
